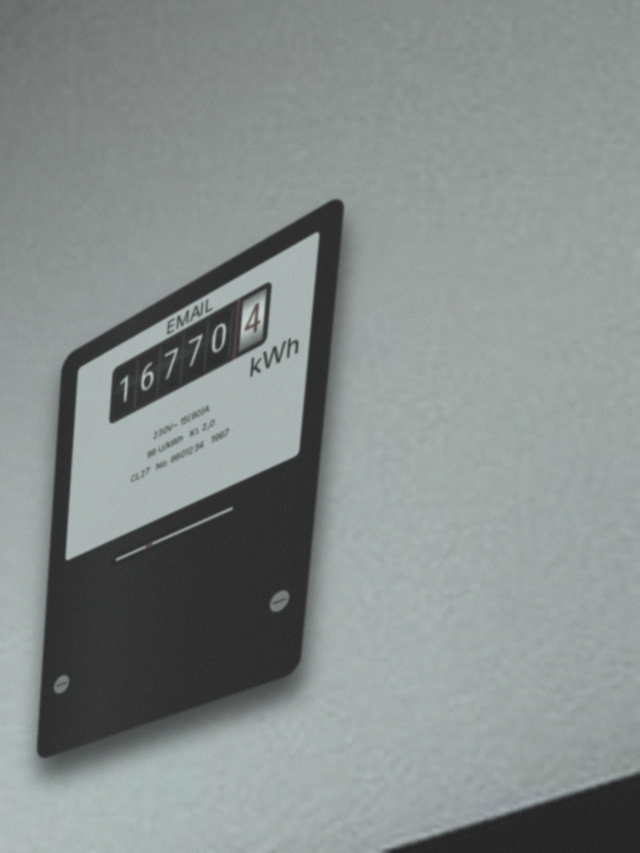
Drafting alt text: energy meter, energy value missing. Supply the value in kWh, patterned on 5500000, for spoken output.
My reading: 16770.4
